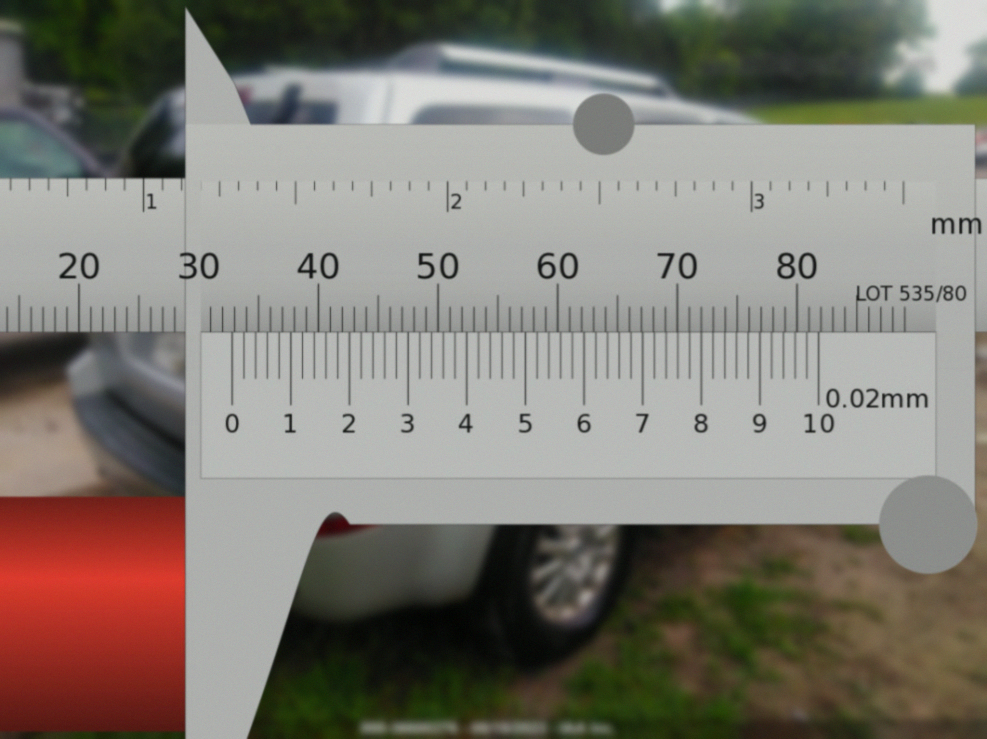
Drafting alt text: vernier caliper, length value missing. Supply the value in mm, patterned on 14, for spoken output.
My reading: 32.8
